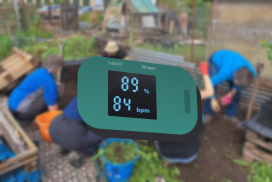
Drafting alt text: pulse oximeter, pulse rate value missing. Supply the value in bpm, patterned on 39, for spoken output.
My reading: 84
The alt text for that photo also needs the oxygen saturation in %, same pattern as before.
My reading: 89
